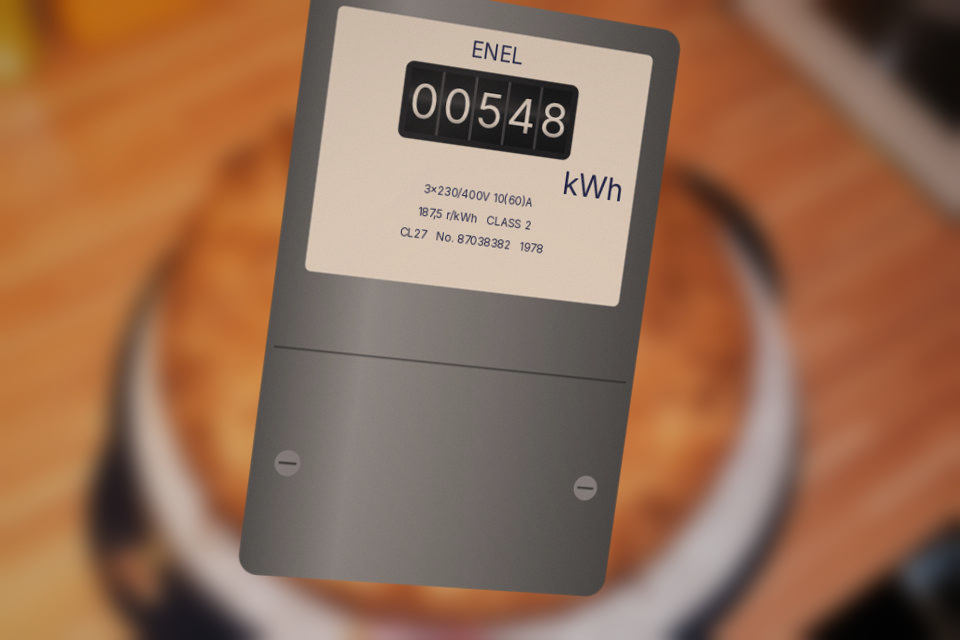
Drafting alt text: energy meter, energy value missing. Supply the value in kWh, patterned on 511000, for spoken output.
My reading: 548
